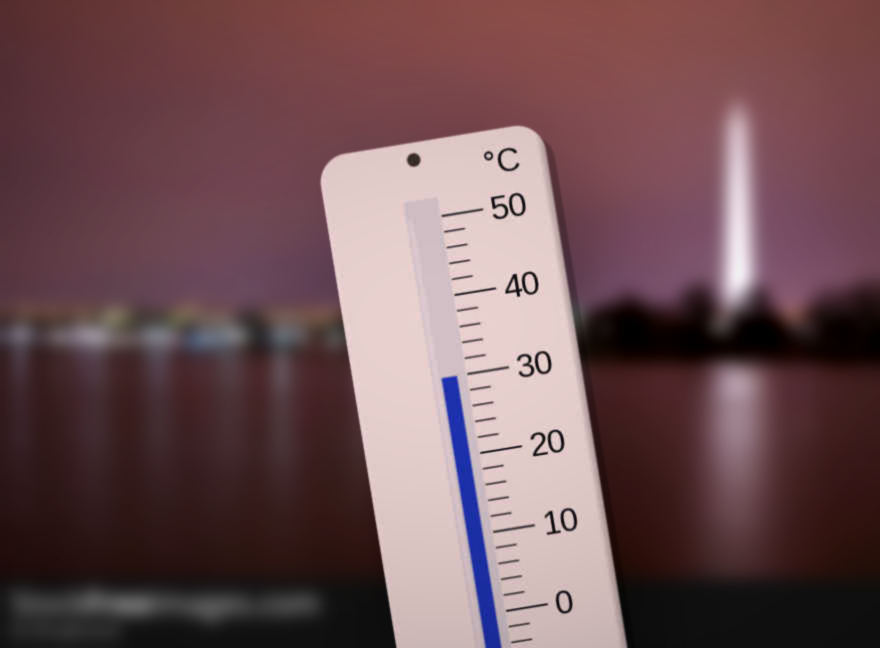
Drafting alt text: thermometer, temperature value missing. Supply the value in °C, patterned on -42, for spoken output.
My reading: 30
